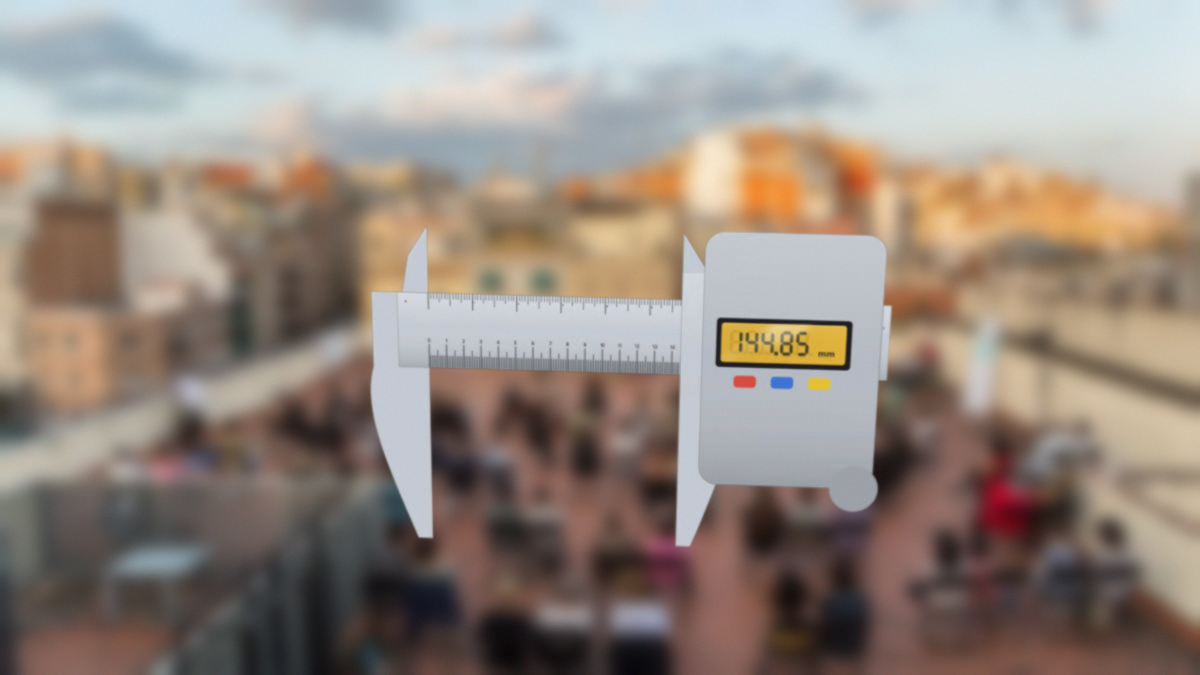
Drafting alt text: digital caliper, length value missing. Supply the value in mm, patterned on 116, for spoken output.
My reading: 144.85
